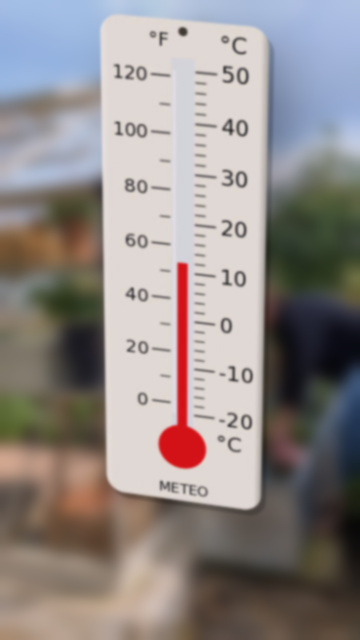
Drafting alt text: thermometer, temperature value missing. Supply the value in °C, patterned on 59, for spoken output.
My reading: 12
